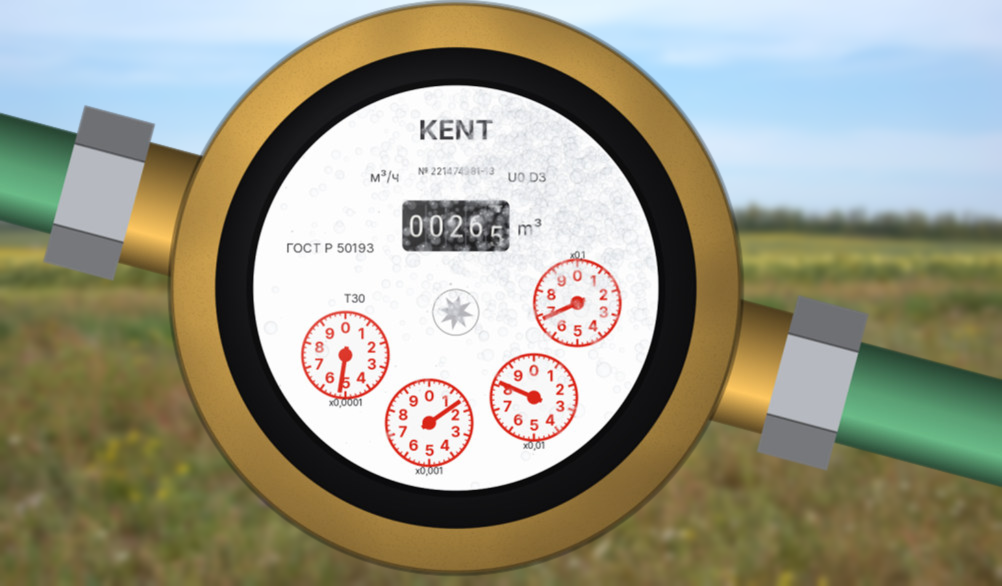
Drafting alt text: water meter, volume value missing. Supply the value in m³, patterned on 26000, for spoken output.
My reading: 264.6815
